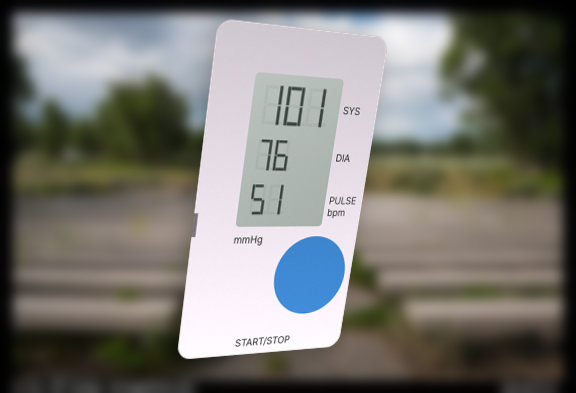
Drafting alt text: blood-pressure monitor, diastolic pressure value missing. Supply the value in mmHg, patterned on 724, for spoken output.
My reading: 76
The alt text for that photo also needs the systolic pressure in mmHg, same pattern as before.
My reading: 101
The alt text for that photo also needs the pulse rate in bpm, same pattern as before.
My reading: 51
